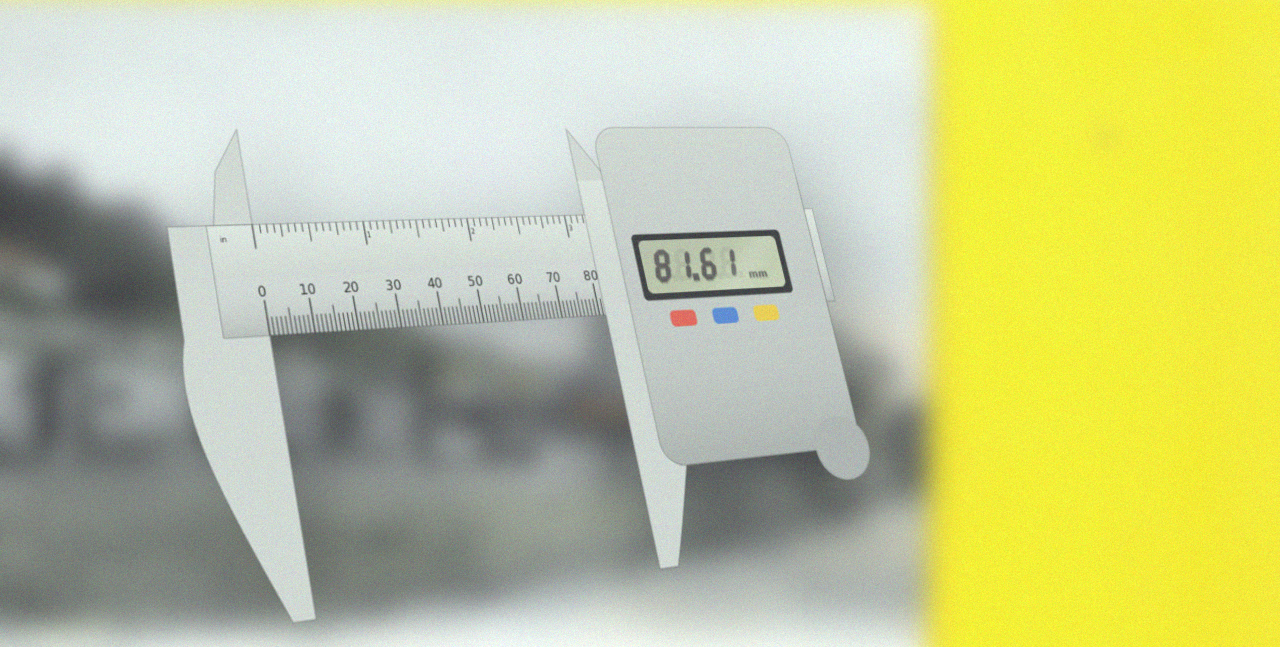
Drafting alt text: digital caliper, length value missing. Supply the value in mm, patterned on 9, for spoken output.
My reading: 81.61
